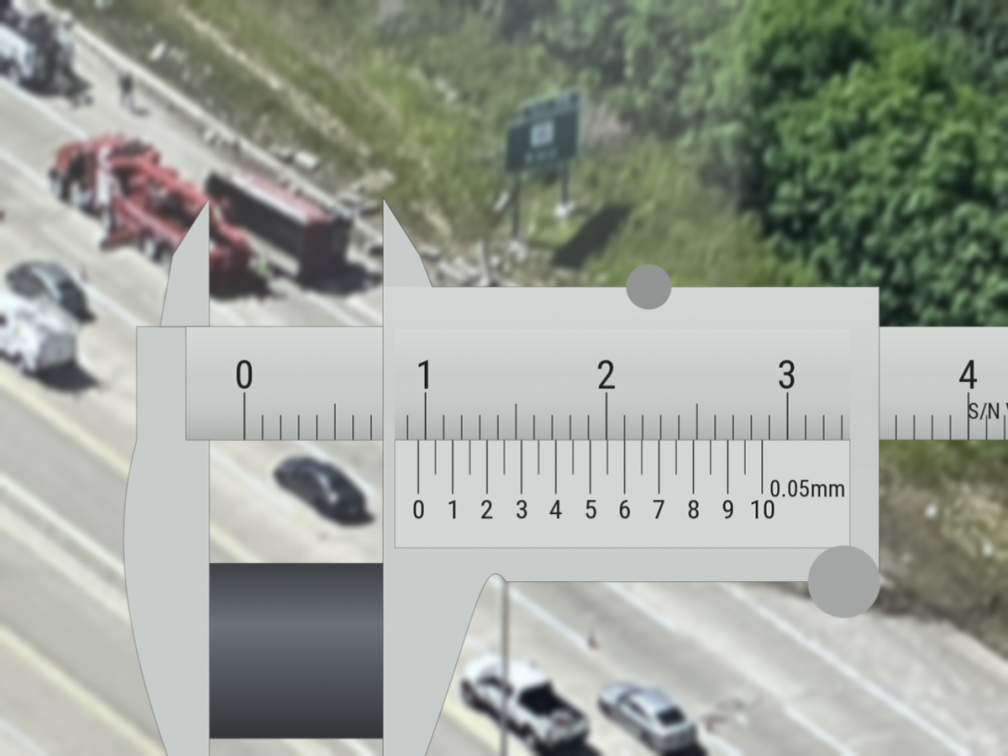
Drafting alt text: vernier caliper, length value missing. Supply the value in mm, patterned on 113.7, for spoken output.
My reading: 9.6
